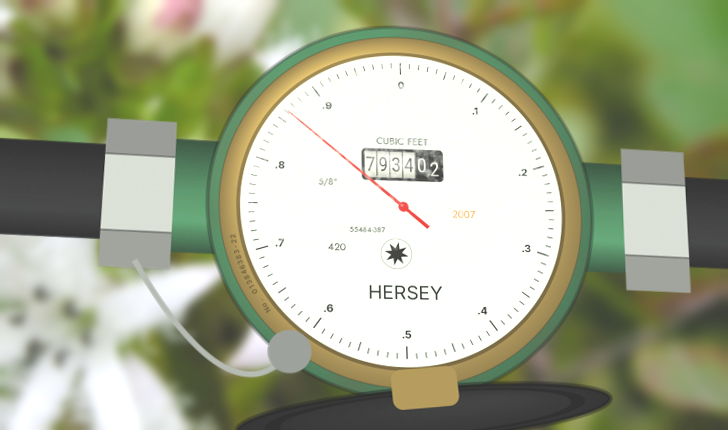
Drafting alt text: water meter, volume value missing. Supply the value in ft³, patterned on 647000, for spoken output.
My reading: 793401.86
